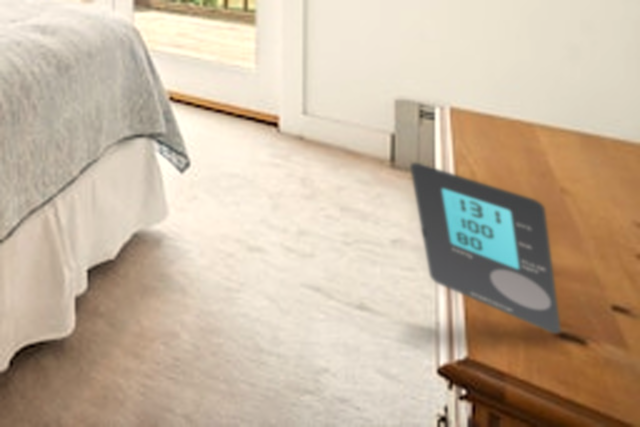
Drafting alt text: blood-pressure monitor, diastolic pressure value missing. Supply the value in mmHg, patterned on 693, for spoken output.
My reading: 100
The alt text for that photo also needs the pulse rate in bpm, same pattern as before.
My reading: 80
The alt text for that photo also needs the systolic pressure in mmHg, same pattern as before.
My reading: 131
